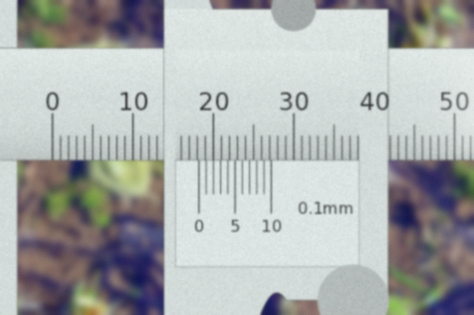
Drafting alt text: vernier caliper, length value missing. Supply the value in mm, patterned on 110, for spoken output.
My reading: 18.2
